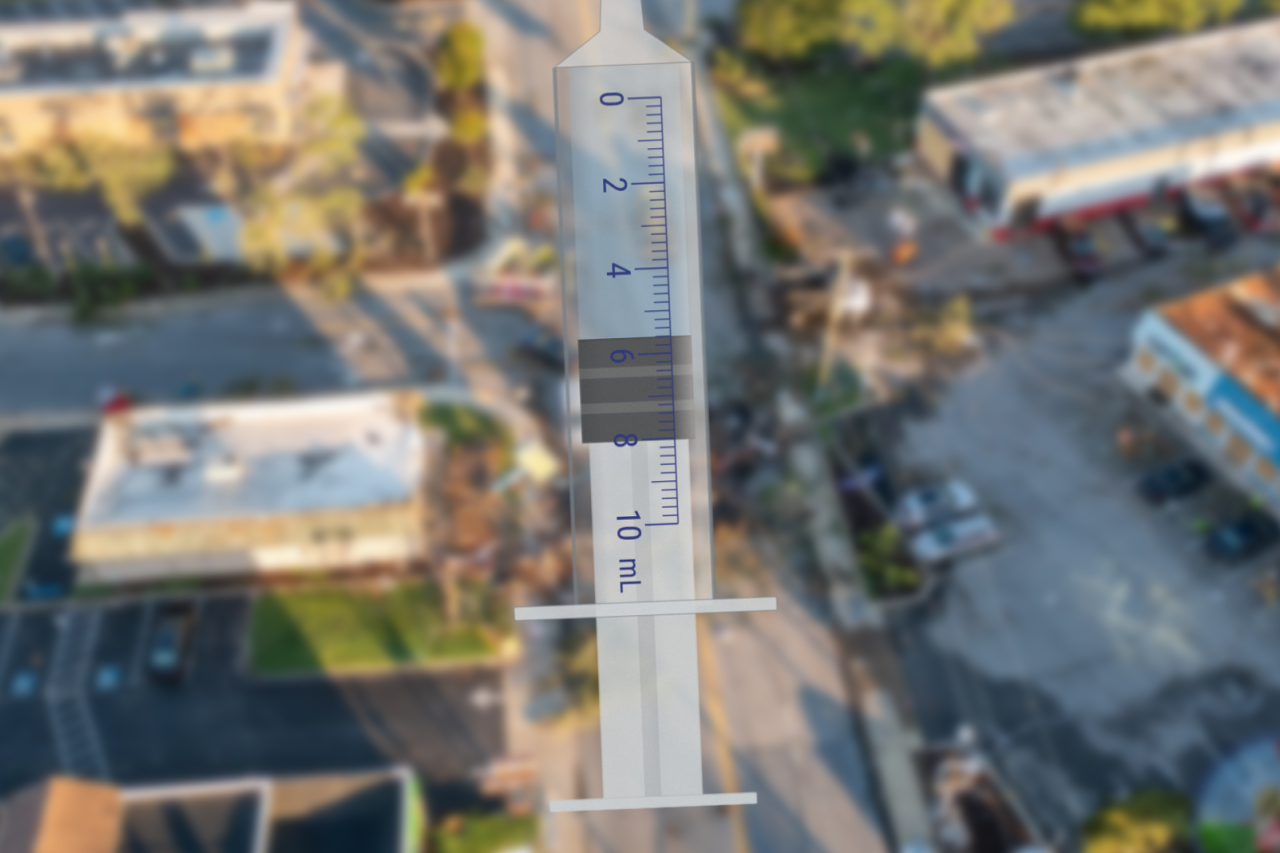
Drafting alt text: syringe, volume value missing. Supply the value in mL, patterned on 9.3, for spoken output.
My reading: 5.6
